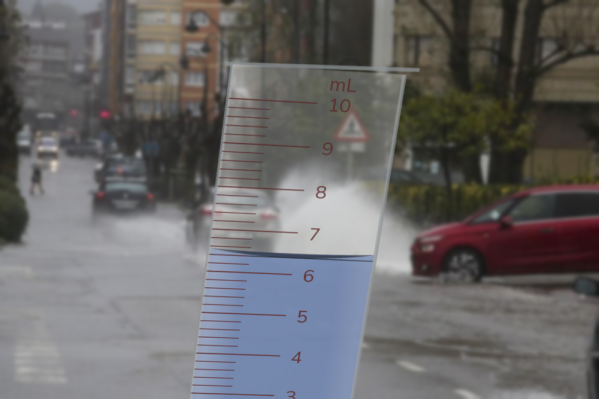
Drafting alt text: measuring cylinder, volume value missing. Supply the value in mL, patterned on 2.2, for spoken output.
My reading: 6.4
